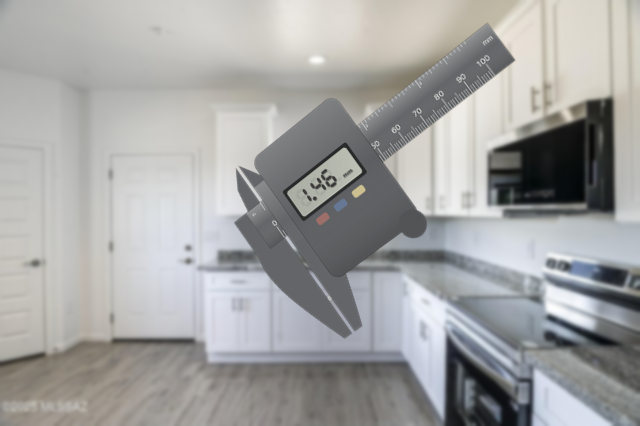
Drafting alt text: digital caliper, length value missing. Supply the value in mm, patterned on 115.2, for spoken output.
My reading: 1.46
